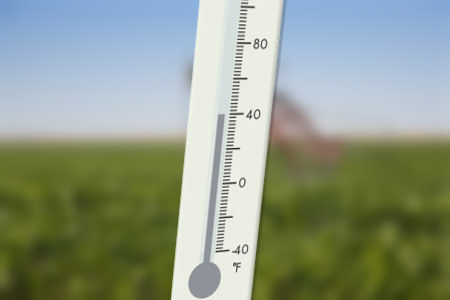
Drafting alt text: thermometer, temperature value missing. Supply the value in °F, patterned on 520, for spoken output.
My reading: 40
